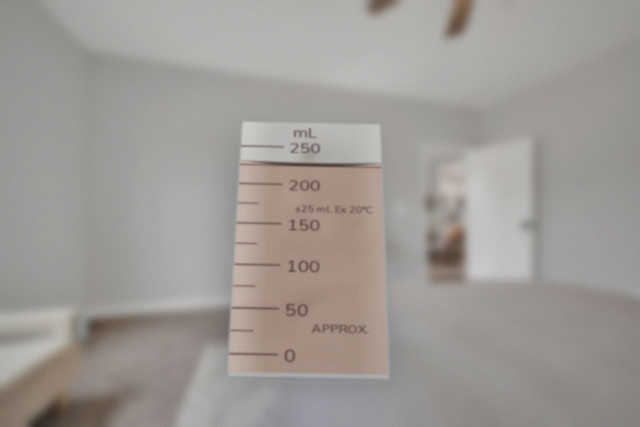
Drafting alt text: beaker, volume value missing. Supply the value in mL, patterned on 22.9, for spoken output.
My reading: 225
